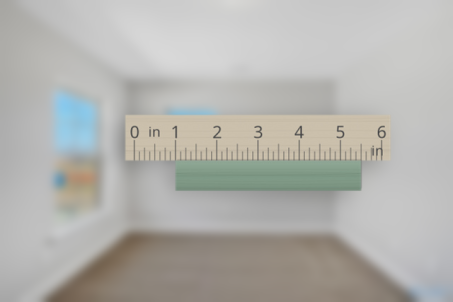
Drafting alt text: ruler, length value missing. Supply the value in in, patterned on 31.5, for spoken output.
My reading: 4.5
